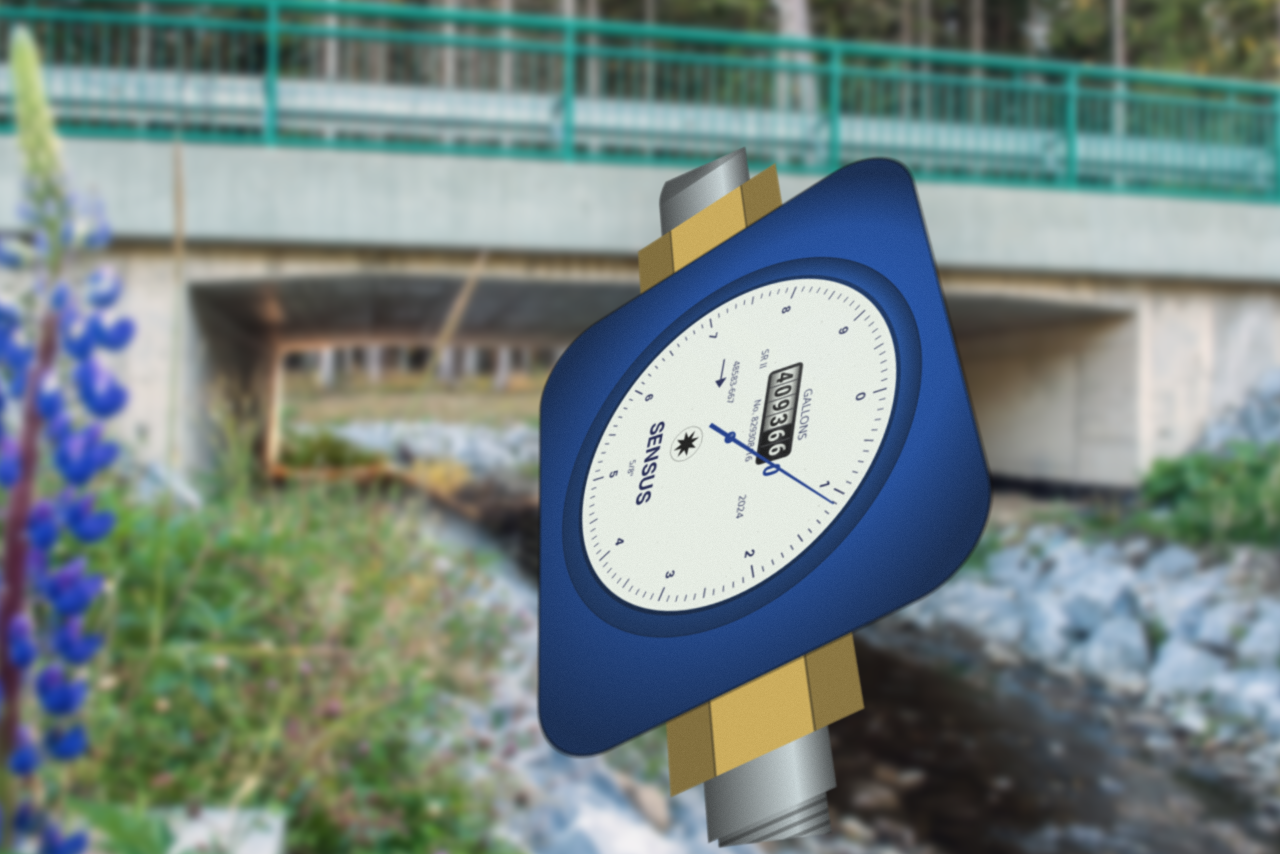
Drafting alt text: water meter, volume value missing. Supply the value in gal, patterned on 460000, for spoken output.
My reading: 4093661.1
